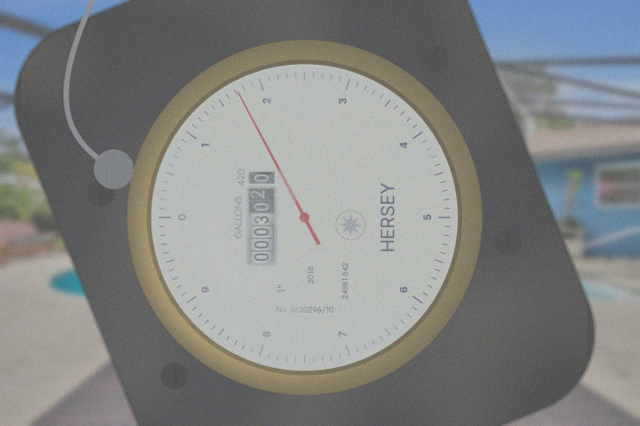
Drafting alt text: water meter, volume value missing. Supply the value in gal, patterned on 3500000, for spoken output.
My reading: 3021.7
